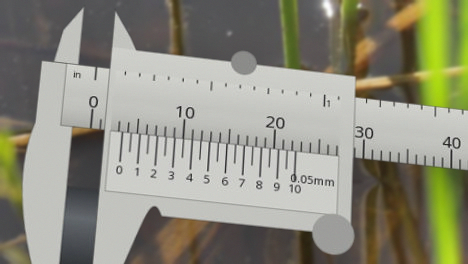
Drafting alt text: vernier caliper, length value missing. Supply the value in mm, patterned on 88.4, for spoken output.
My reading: 3.4
